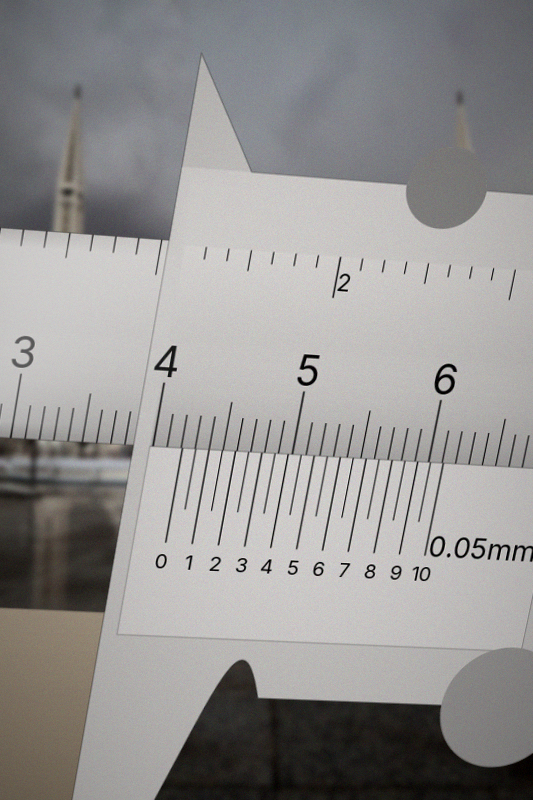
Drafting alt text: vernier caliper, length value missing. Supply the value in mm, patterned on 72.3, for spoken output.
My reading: 42.1
